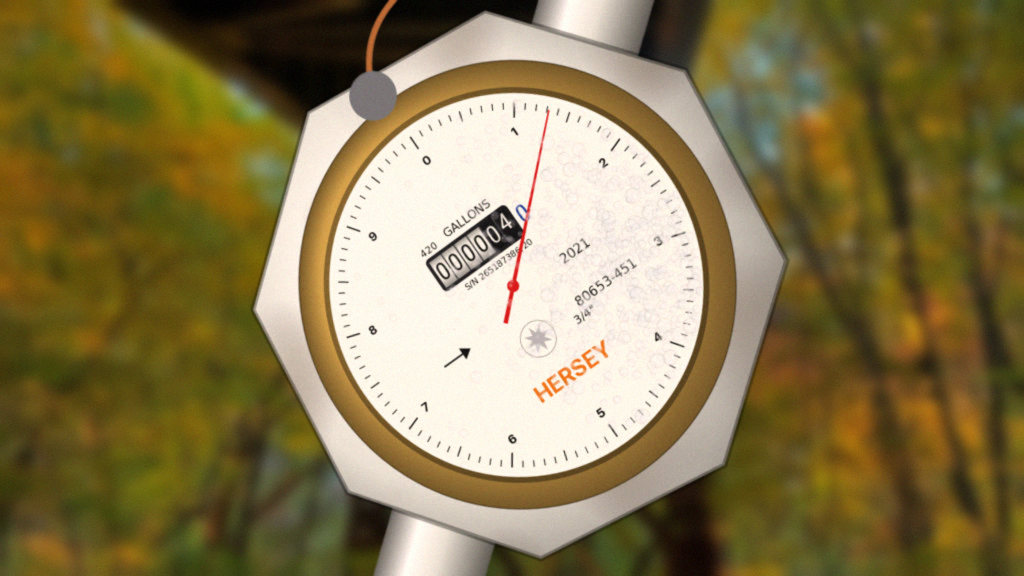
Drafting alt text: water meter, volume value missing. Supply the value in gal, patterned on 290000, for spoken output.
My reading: 41.3
